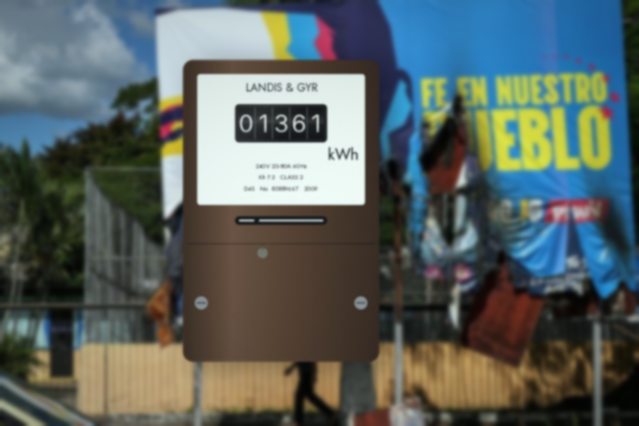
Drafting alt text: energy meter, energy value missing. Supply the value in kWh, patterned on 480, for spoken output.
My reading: 1361
